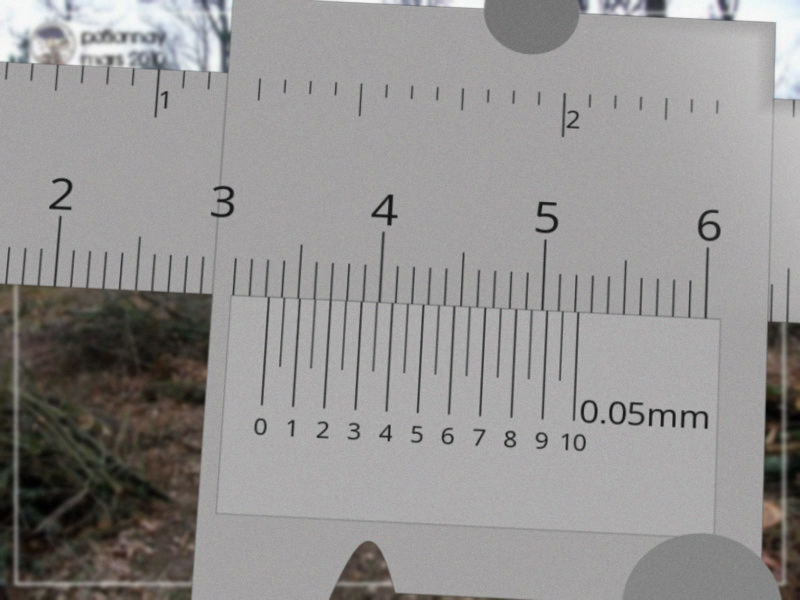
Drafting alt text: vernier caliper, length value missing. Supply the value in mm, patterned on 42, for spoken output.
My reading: 33.2
